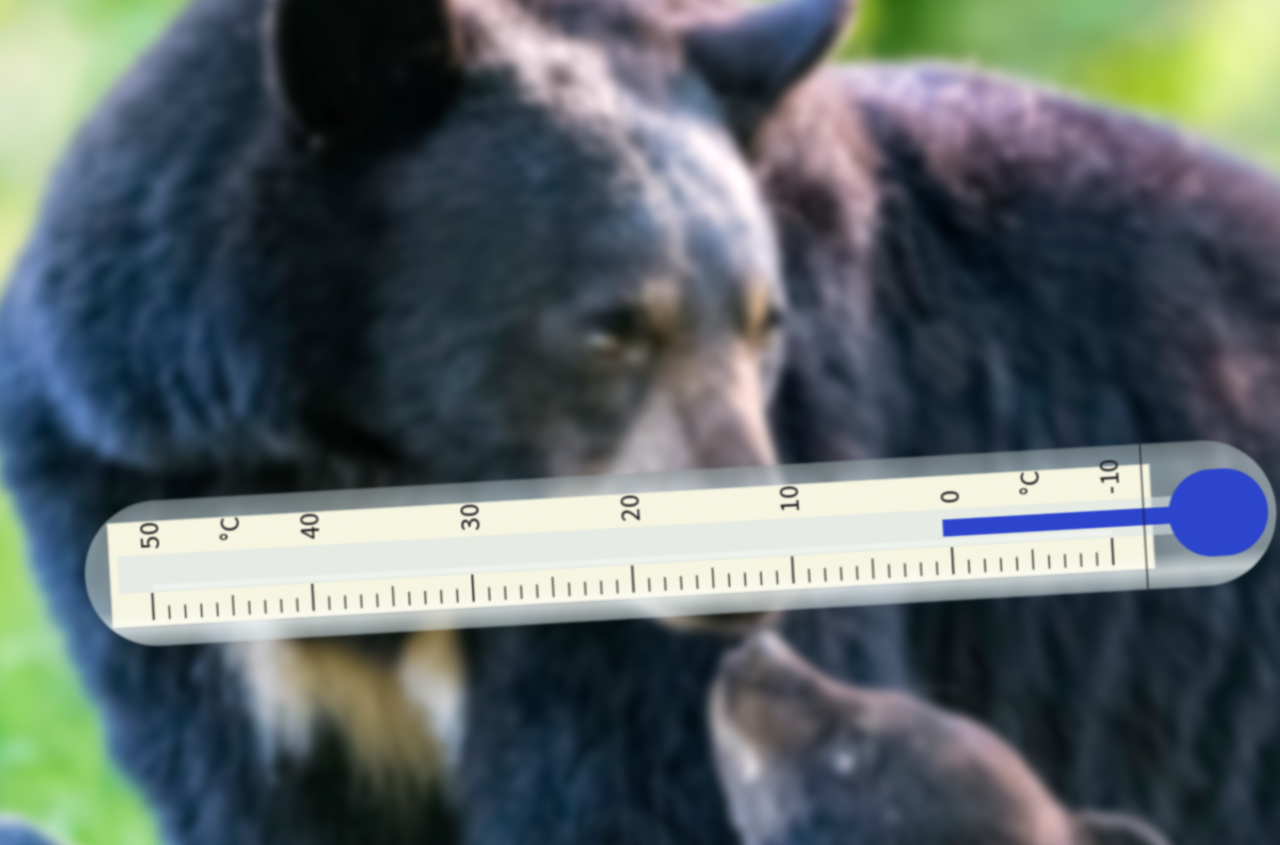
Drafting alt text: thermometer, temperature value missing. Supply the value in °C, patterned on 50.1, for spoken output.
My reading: 0.5
